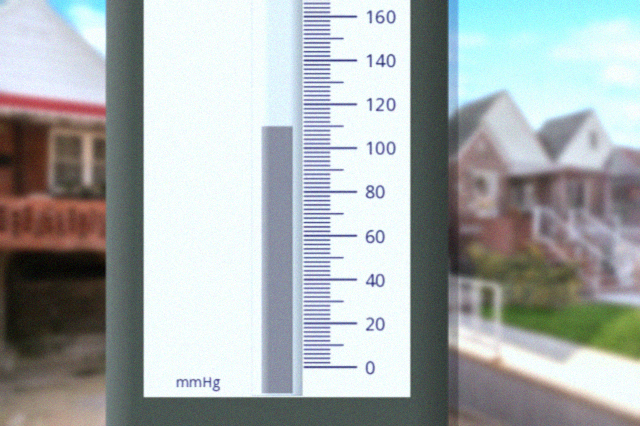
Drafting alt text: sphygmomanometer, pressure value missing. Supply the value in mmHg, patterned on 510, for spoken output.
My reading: 110
